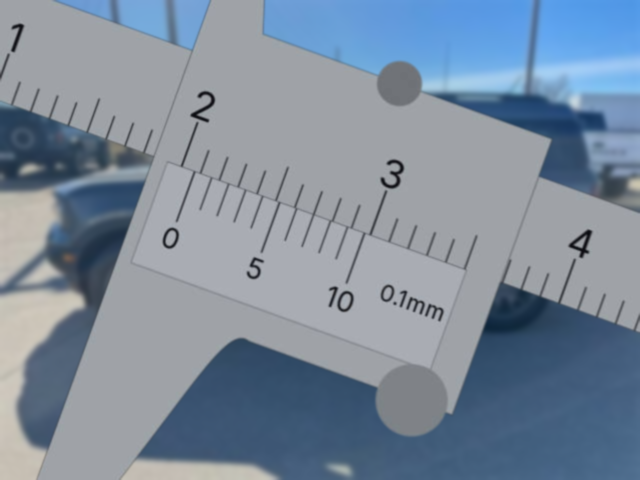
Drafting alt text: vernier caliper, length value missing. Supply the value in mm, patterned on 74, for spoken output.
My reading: 20.7
